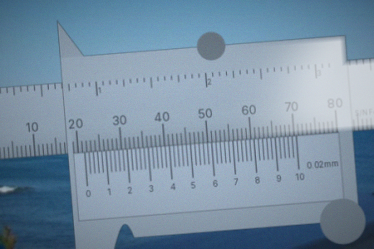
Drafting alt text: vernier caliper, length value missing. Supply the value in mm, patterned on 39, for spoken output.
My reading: 21.5
